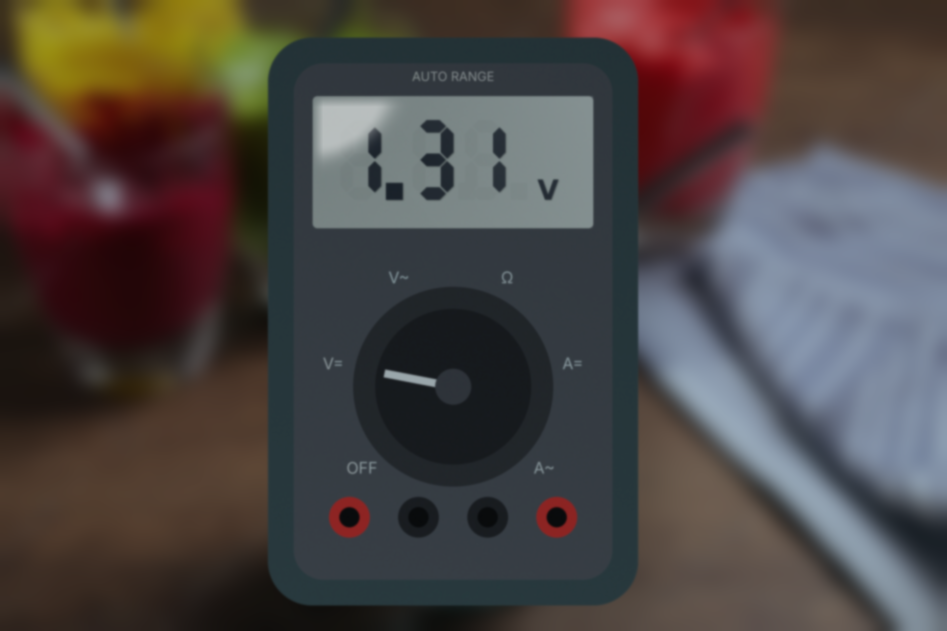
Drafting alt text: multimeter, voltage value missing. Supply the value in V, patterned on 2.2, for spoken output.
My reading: 1.31
